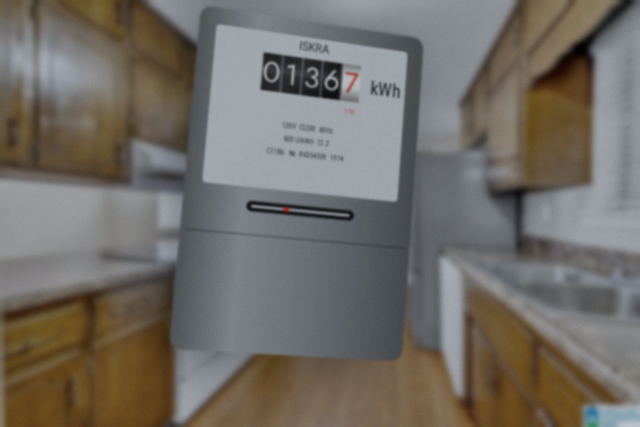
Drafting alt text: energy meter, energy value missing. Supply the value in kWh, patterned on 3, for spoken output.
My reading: 136.7
